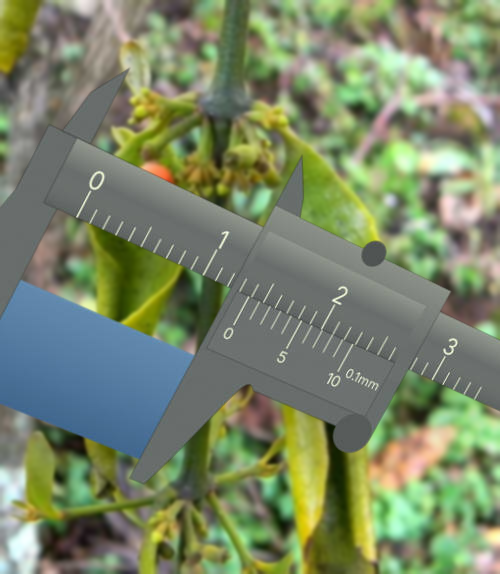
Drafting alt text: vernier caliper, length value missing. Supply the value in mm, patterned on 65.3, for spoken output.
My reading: 13.8
